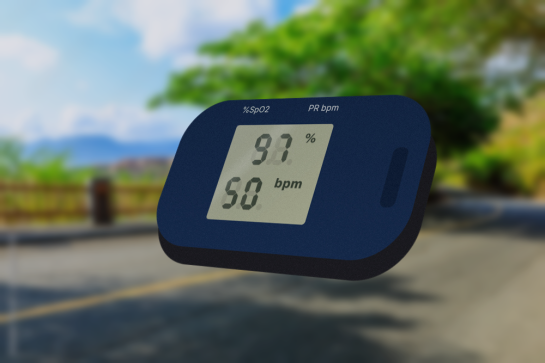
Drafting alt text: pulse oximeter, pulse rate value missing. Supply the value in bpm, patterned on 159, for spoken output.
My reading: 50
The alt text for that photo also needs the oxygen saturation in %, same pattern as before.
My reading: 97
